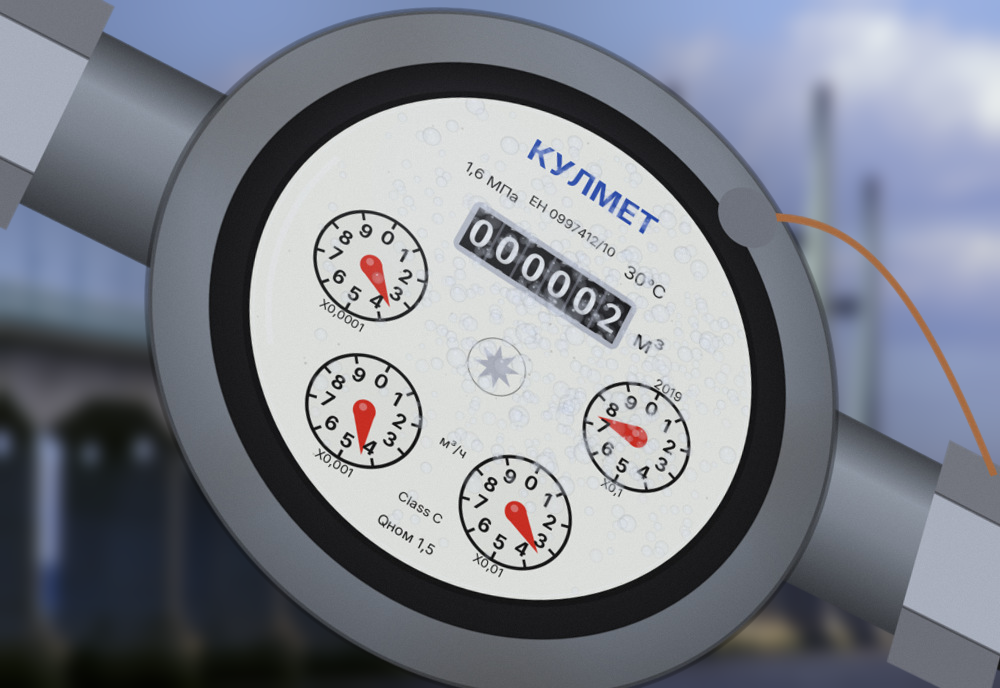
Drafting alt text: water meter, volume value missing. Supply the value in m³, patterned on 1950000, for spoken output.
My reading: 2.7343
